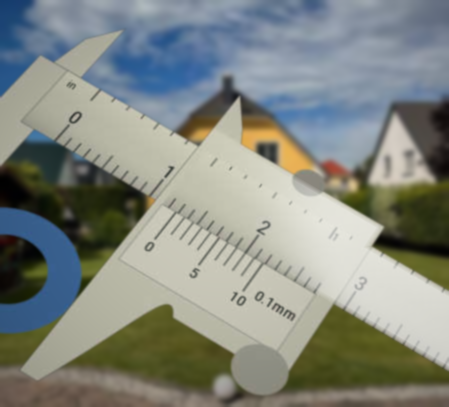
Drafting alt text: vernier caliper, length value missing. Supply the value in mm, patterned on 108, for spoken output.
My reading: 12.8
